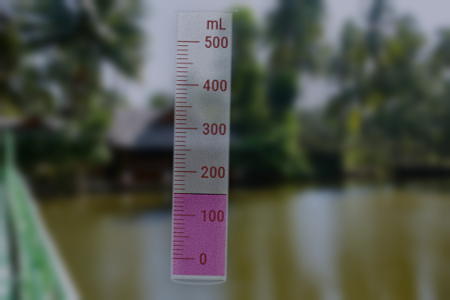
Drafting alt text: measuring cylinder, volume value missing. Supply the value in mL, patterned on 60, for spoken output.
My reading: 150
